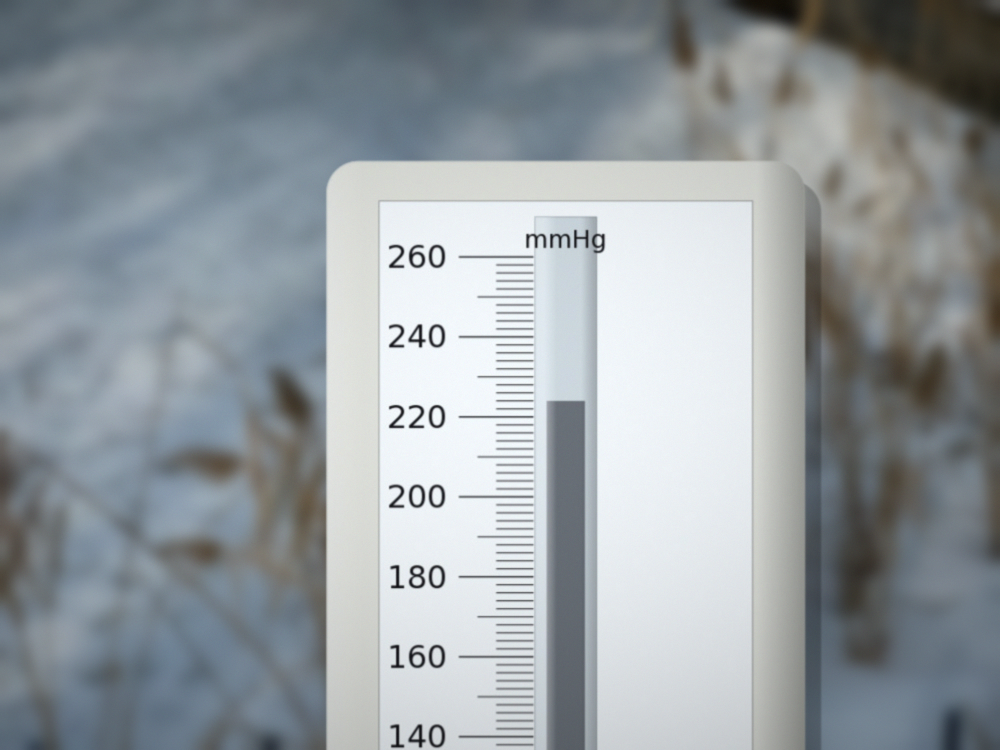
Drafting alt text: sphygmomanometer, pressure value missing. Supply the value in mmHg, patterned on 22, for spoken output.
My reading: 224
